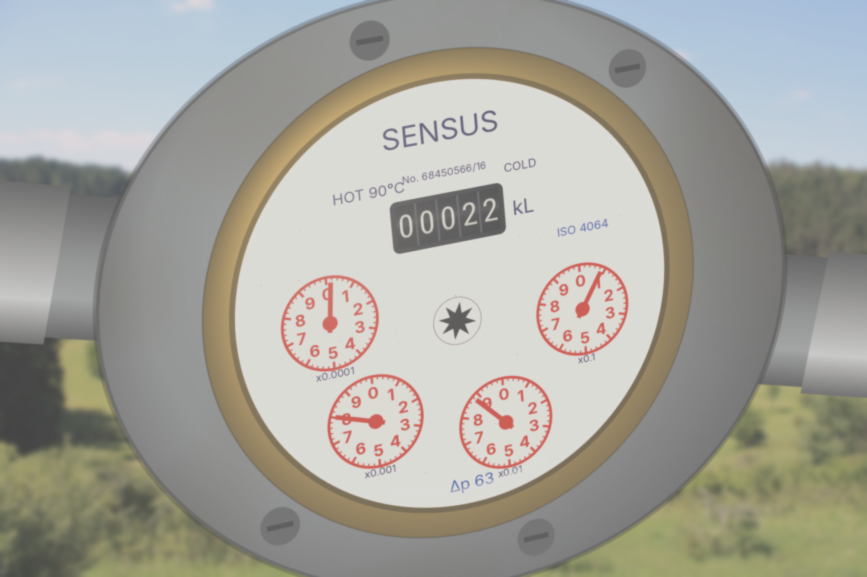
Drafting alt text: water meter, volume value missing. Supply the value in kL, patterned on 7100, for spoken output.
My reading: 22.0880
